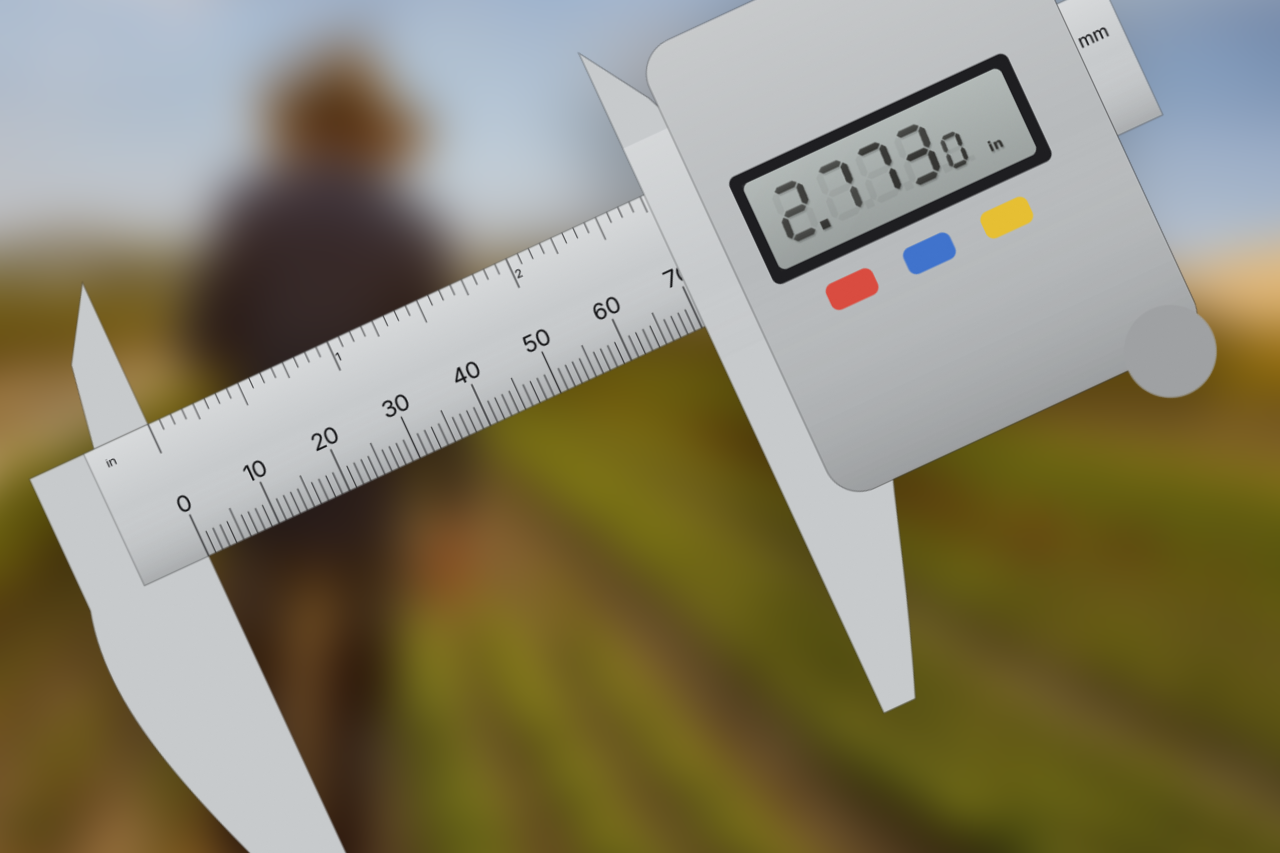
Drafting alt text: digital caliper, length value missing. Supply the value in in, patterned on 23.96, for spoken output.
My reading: 2.7730
